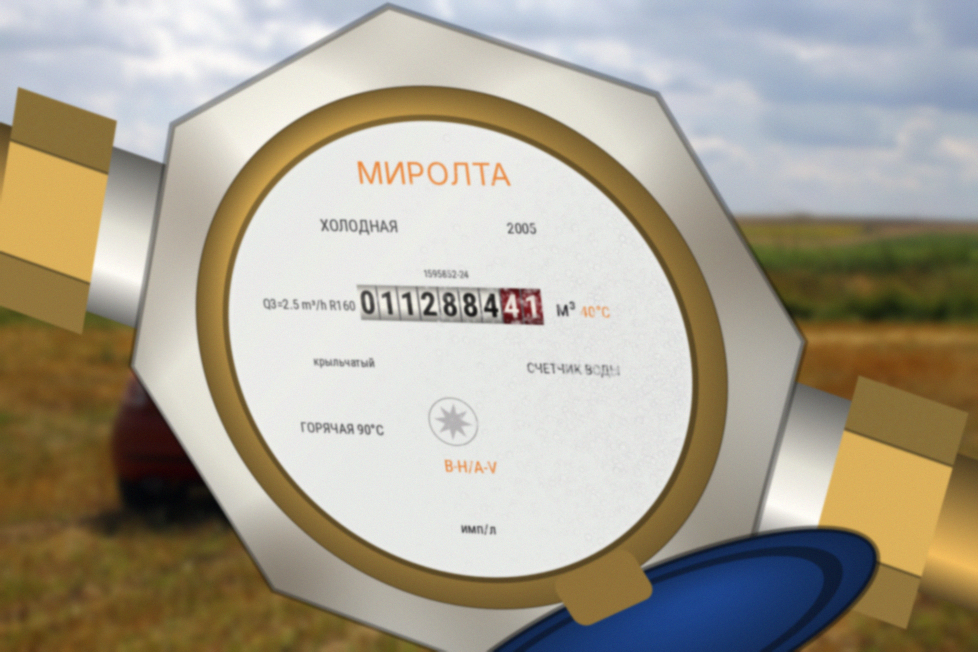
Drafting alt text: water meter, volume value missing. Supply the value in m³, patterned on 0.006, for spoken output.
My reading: 112884.41
